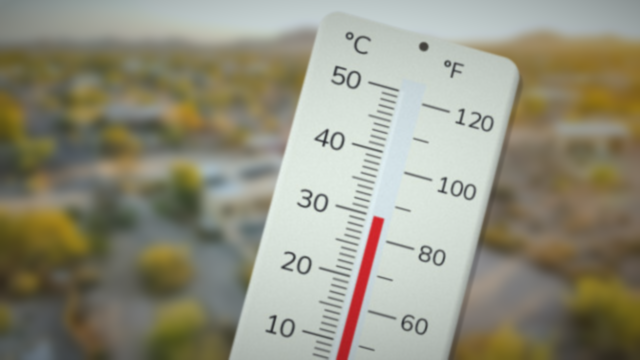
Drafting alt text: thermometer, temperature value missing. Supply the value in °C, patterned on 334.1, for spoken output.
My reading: 30
